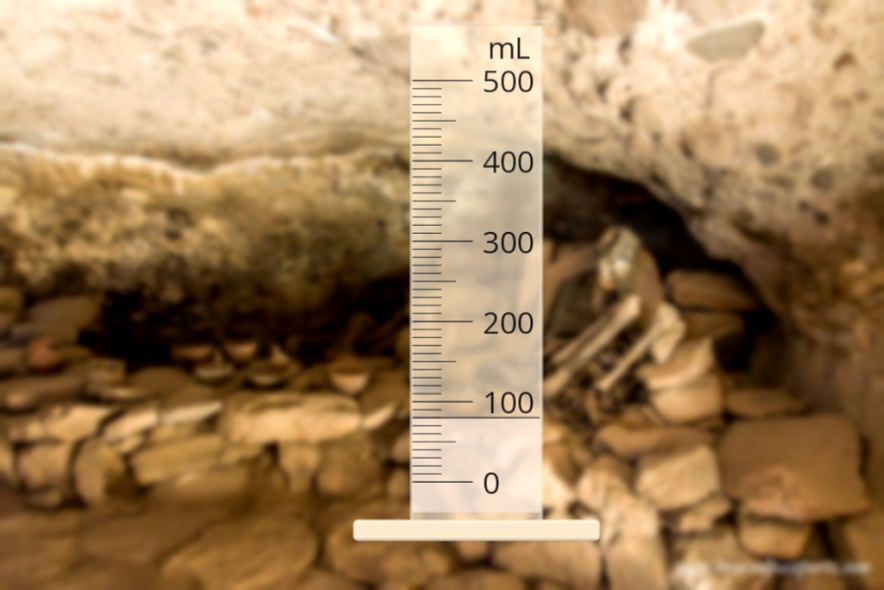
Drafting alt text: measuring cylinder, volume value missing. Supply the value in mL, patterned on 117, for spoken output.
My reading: 80
